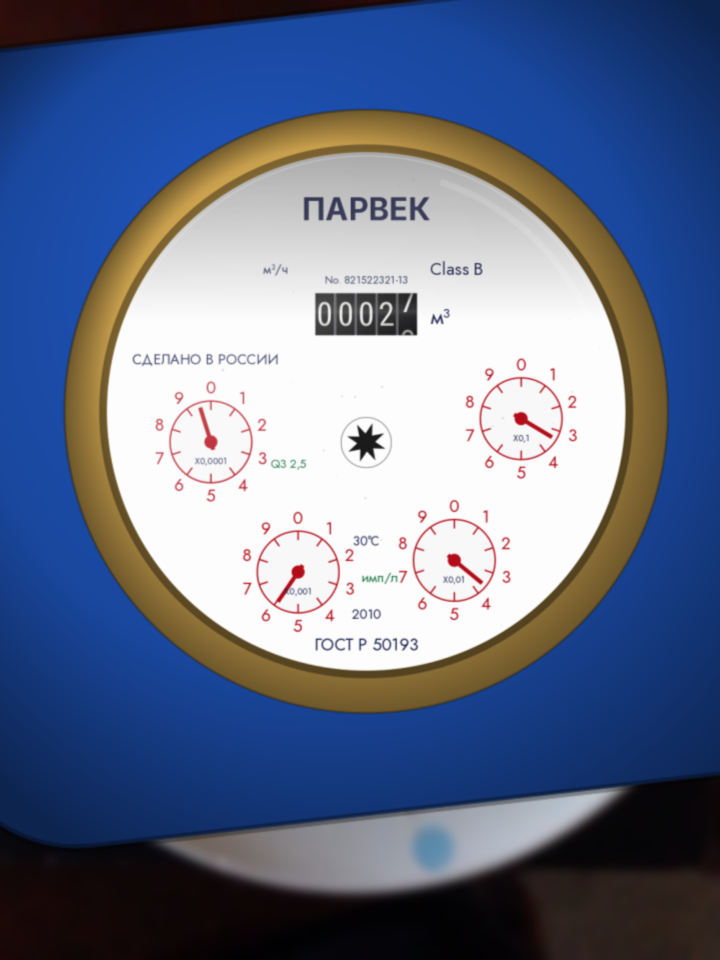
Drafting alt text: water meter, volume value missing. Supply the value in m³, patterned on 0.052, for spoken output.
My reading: 27.3359
